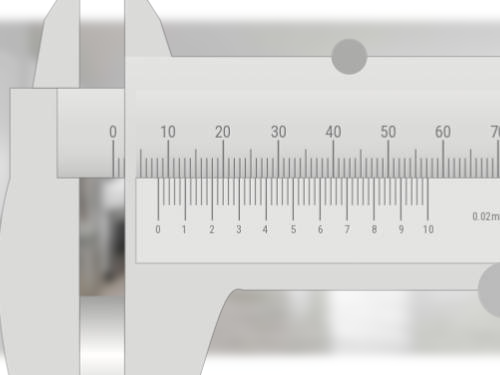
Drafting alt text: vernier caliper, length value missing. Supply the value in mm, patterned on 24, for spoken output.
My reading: 8.2
